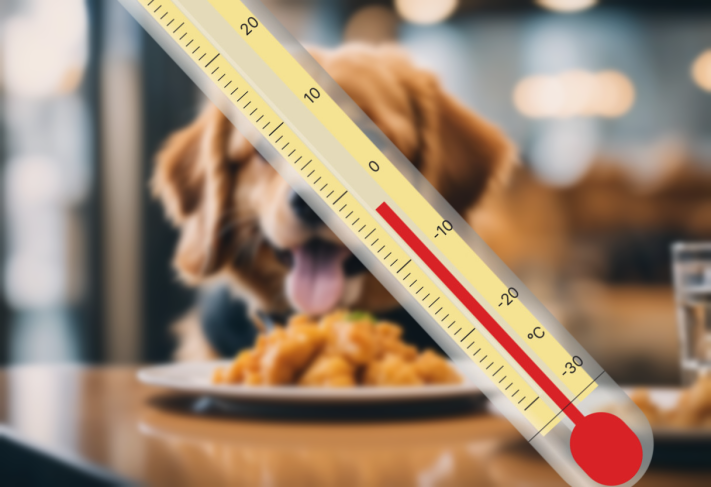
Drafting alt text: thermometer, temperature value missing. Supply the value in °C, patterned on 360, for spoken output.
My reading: -3.5
